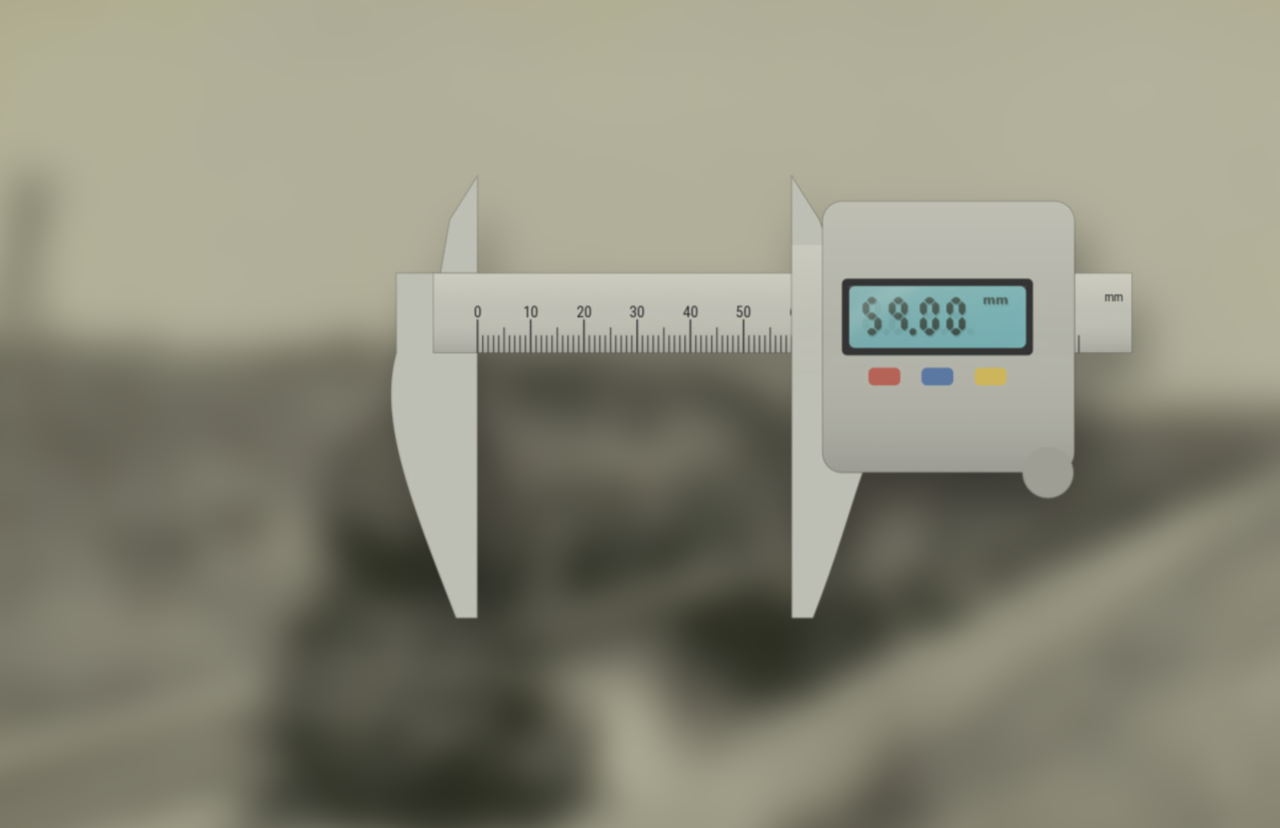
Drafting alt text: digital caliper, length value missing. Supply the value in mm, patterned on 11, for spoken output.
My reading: 59.00
